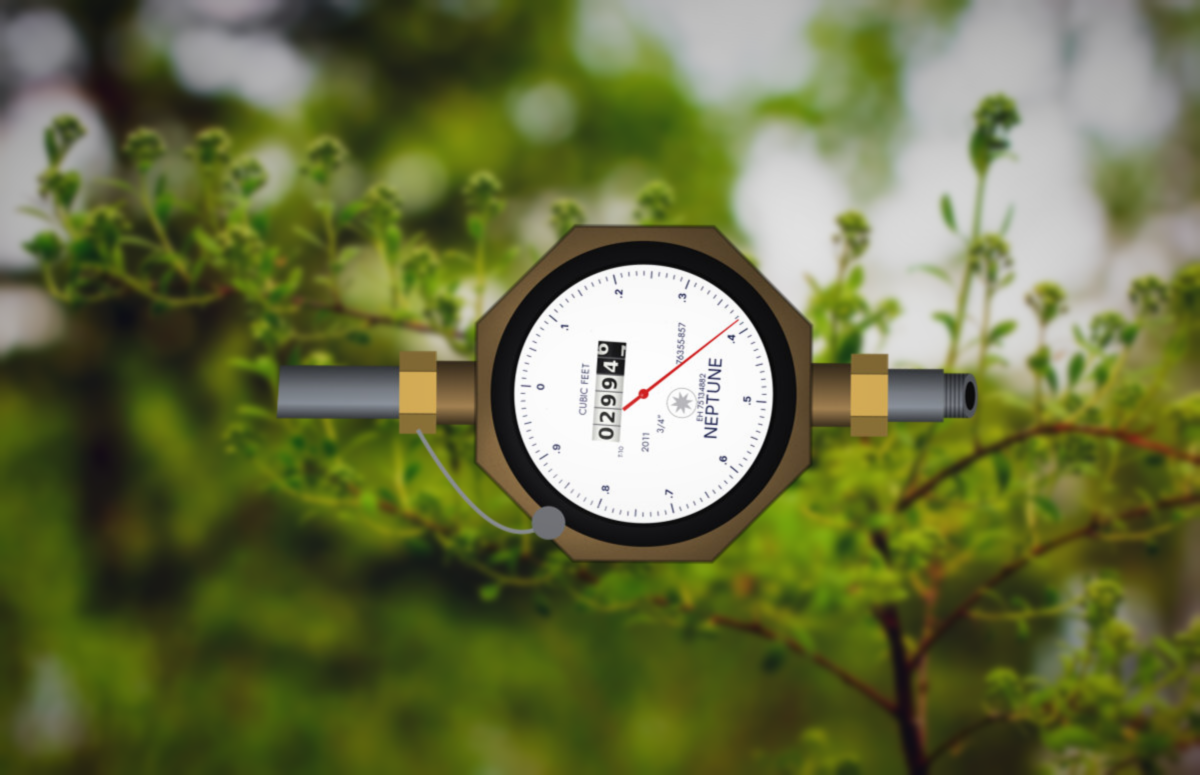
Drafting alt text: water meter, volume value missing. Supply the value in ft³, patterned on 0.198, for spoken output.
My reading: 29946.38
